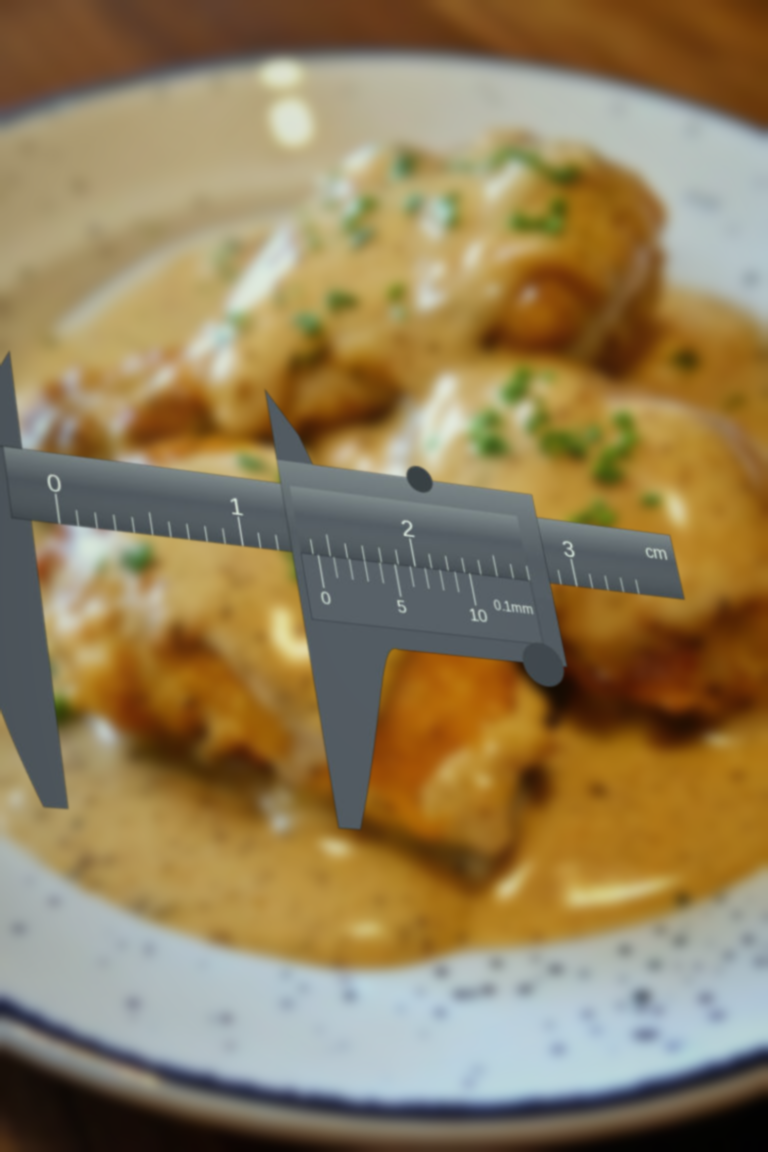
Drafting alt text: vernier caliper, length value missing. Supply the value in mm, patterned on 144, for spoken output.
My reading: 14.3
